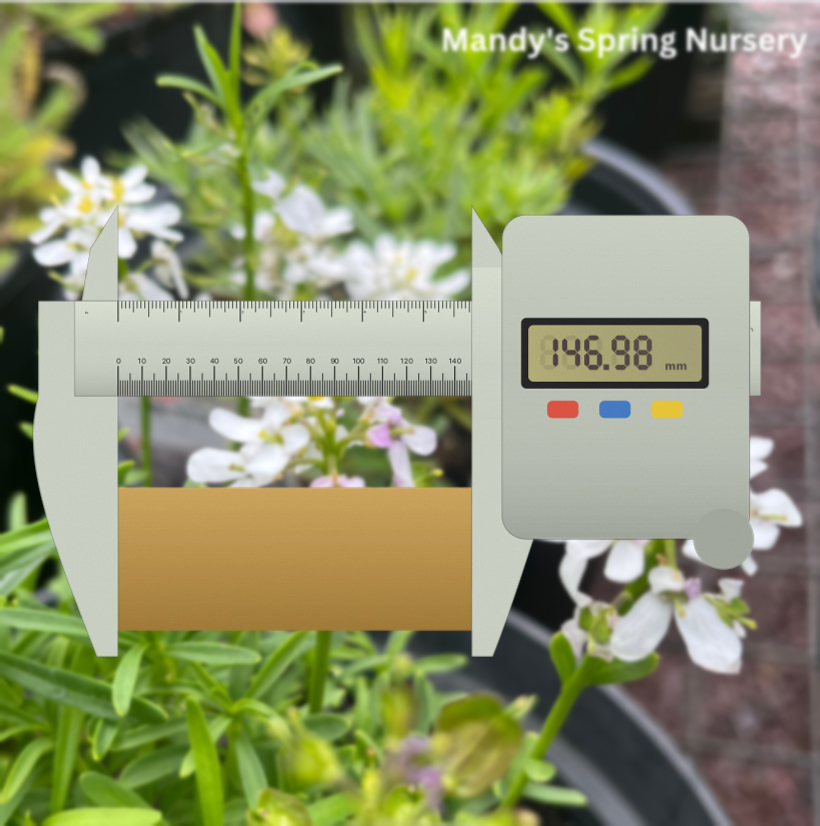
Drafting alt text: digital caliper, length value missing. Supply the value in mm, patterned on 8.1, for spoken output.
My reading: 146.98
